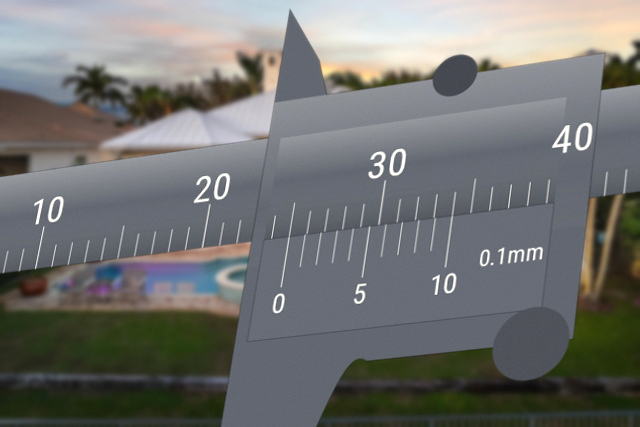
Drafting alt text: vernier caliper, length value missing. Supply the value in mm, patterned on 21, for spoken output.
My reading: 25.0
